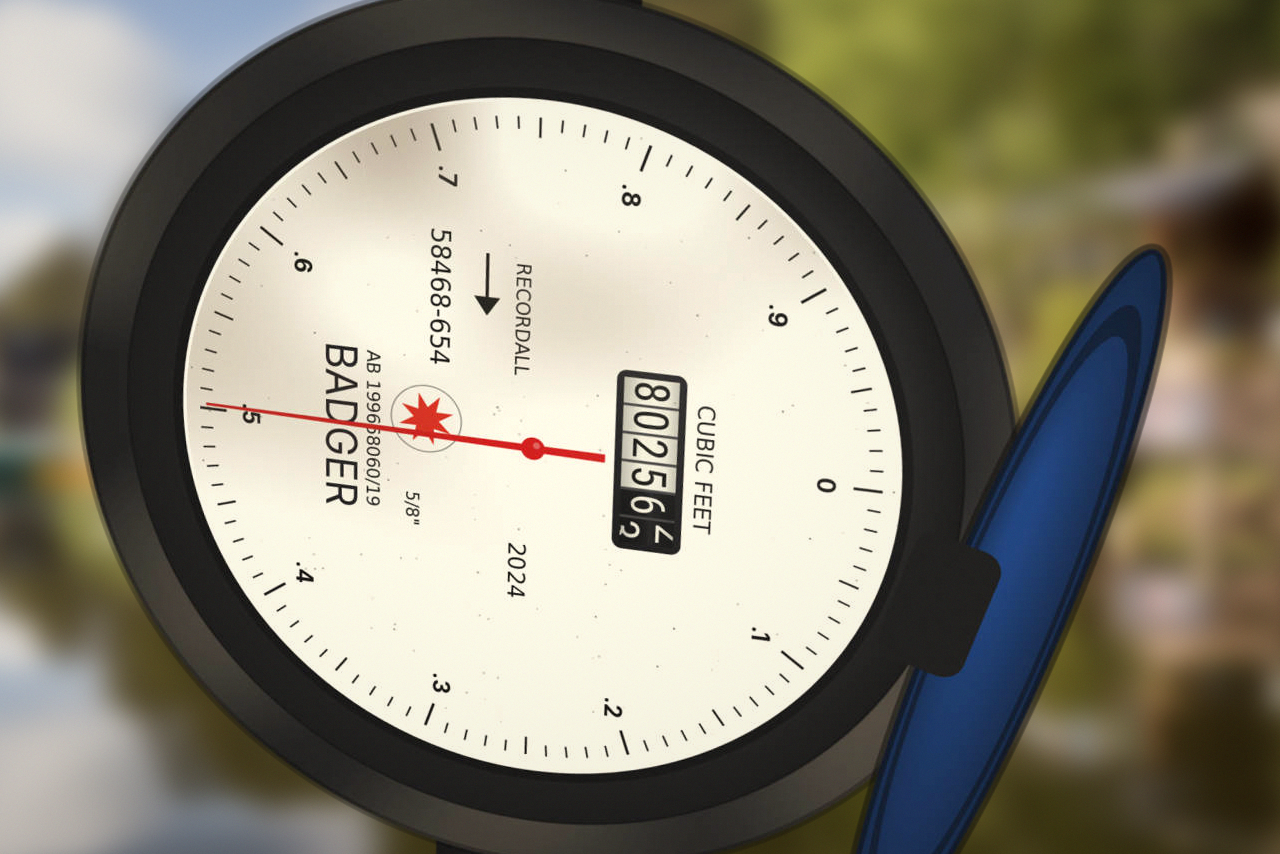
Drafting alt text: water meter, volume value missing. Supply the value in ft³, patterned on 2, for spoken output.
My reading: 802562.50
